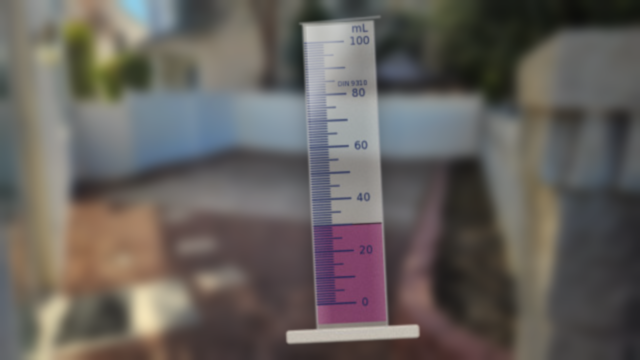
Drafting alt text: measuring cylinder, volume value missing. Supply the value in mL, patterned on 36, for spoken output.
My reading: 30
